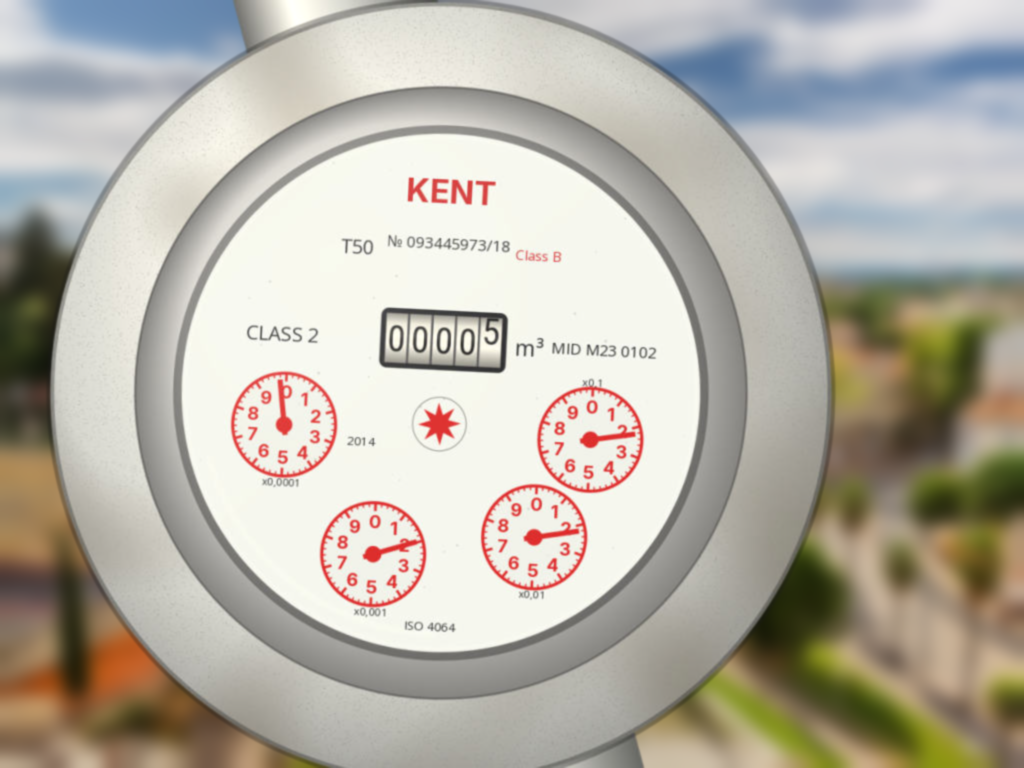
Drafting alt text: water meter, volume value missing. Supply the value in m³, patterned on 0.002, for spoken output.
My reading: 5.2219
